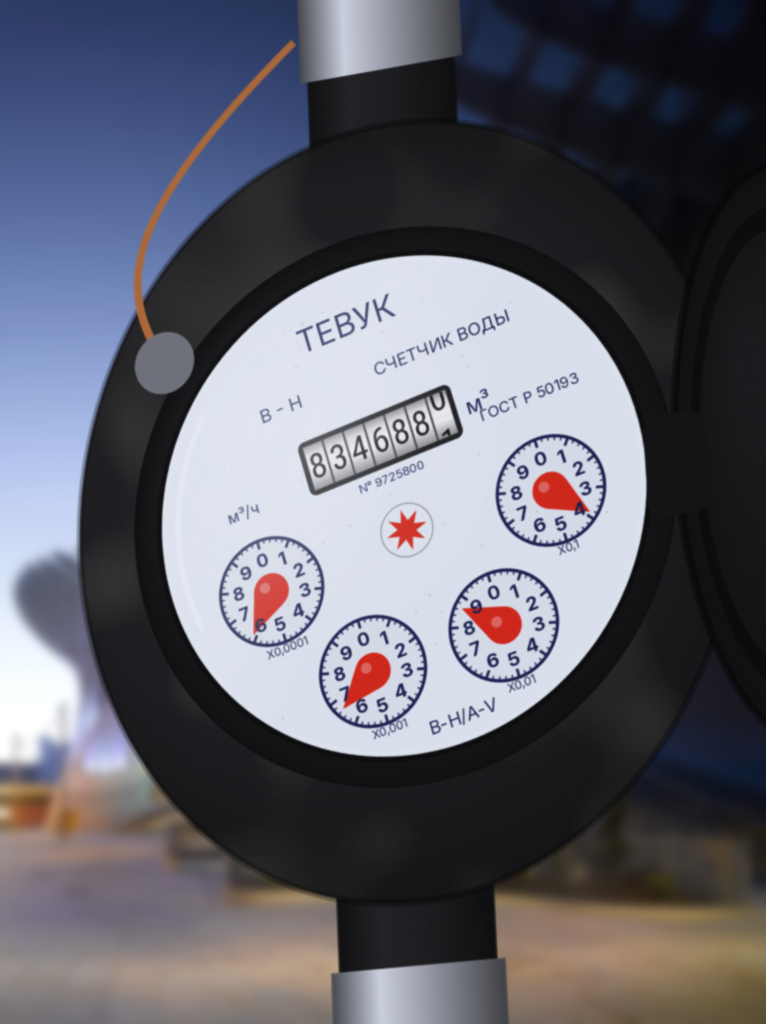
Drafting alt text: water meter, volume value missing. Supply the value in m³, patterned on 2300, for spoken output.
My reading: 8346880.3866
